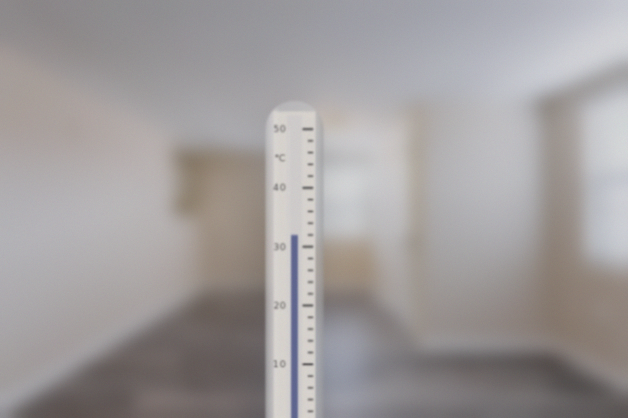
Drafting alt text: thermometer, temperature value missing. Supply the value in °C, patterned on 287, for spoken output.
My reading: 32
